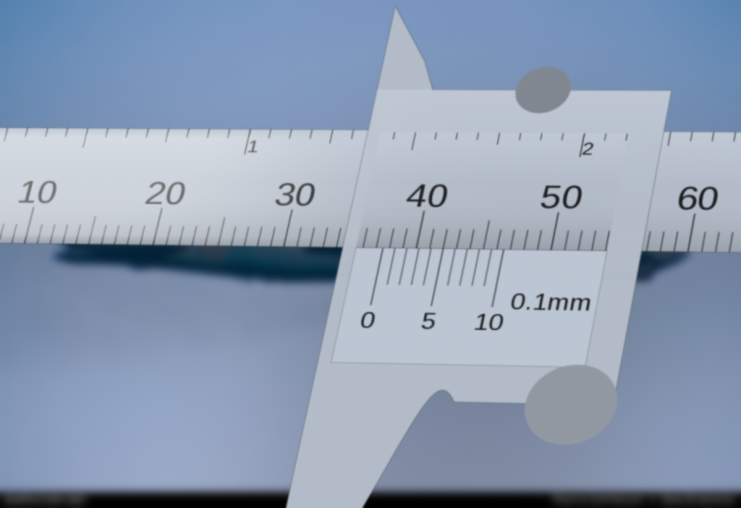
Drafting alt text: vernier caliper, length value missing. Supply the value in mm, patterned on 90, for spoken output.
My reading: 37.5
